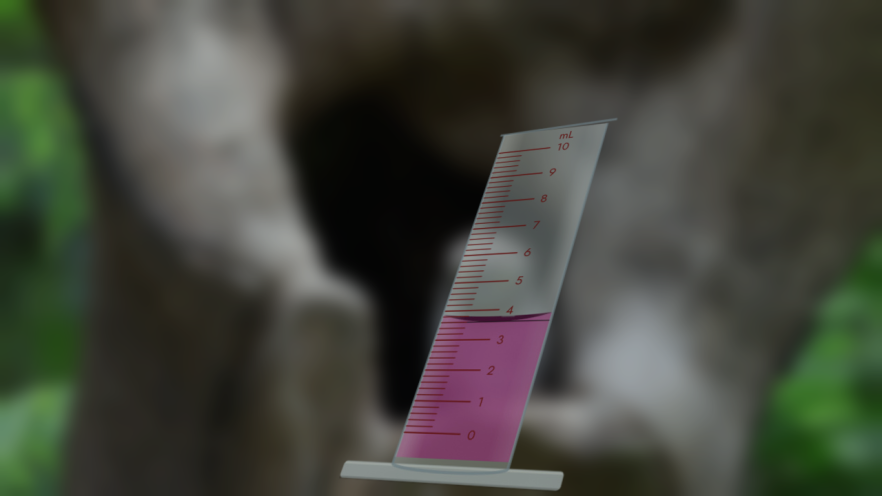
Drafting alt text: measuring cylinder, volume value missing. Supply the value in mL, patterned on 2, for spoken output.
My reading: 3.6
